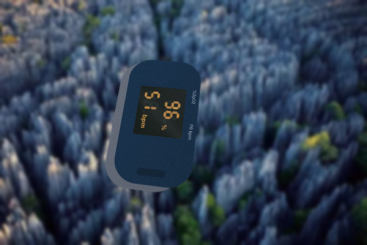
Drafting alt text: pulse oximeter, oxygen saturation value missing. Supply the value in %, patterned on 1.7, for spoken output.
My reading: 96
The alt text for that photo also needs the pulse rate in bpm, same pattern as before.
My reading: 51
